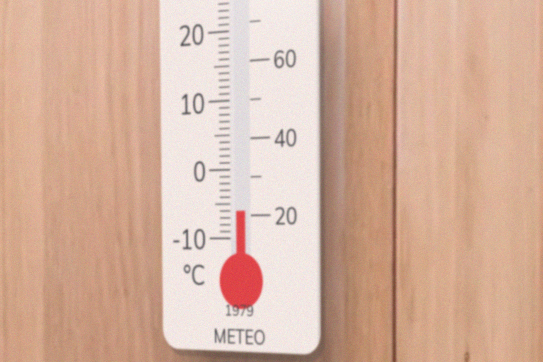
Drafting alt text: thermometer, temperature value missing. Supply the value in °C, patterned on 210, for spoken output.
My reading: -6
